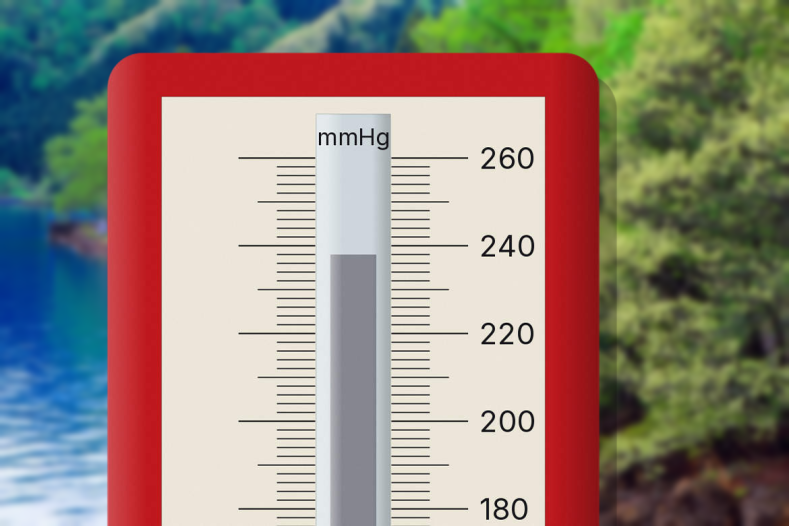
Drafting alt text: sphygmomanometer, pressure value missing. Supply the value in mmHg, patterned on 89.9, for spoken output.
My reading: 238
